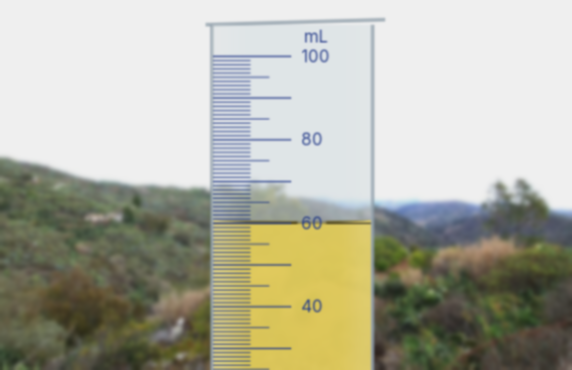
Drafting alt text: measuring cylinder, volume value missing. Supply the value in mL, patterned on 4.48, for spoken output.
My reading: 60
